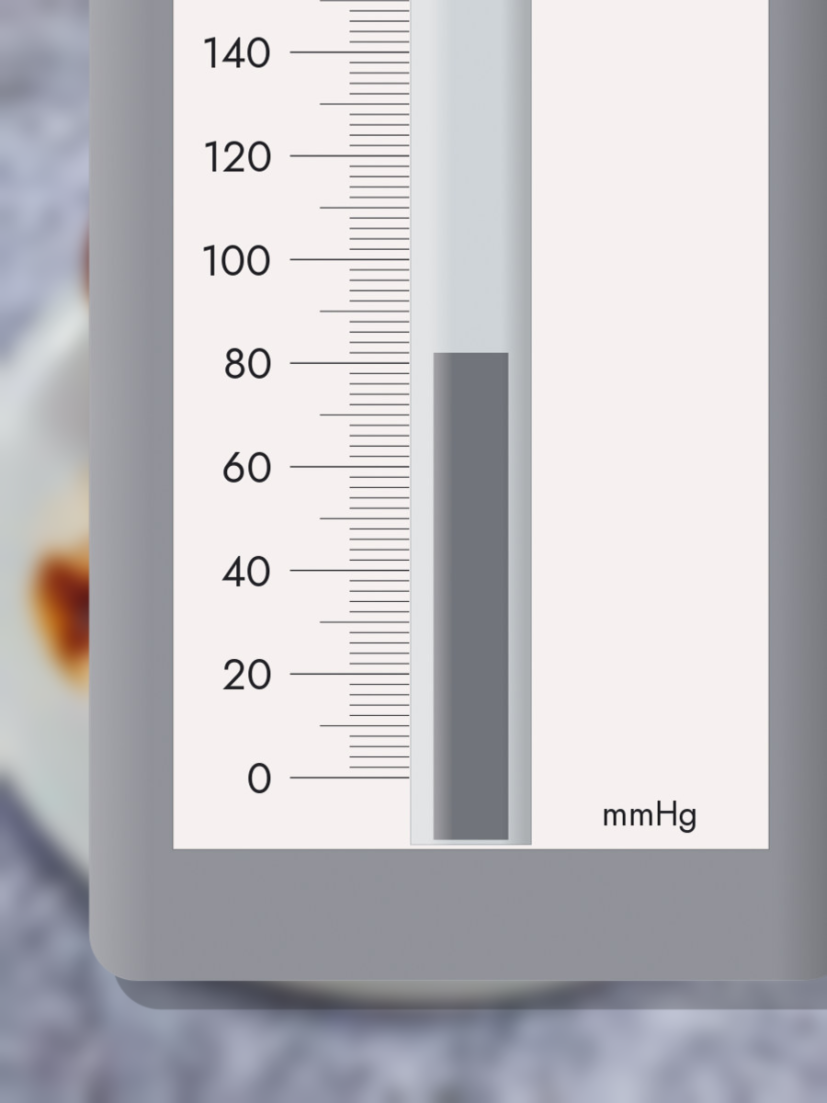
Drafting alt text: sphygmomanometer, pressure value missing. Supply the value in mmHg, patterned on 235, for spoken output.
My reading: 82
